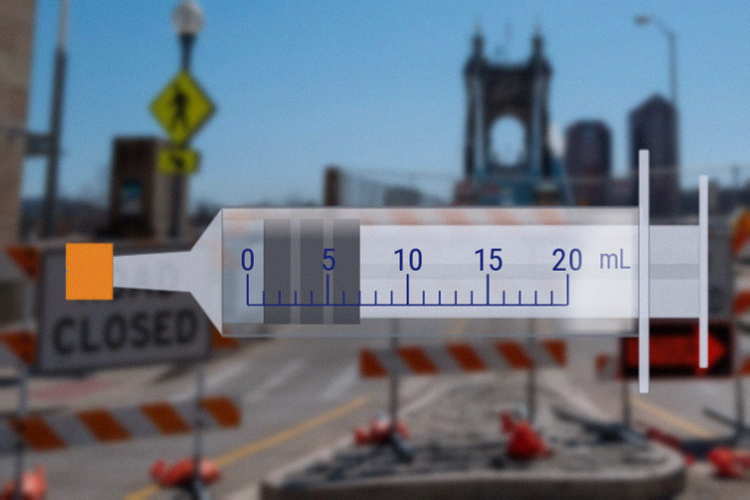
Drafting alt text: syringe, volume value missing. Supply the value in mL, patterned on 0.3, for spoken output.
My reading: 1
